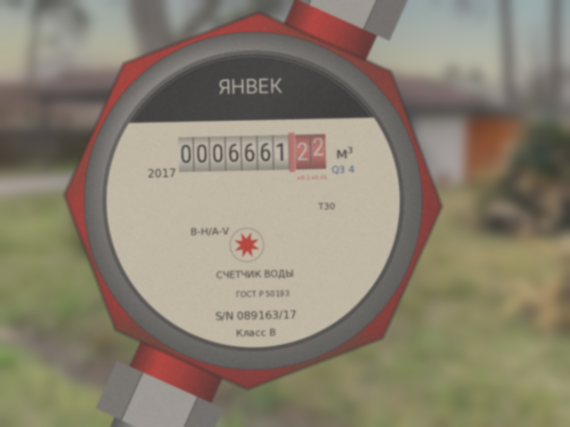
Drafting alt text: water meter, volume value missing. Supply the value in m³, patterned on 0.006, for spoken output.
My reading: 6661.22
